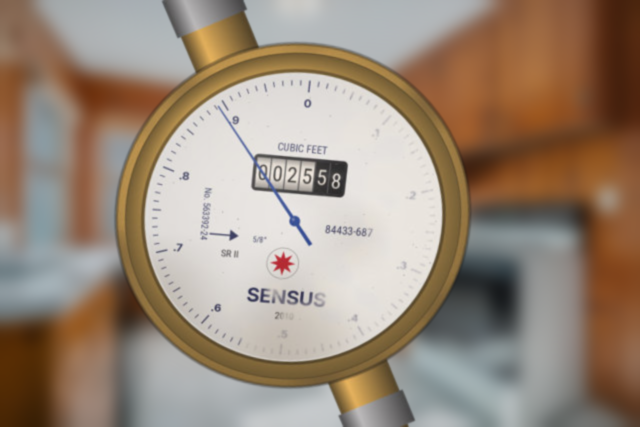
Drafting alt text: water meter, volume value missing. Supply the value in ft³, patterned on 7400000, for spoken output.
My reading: 2557.89
